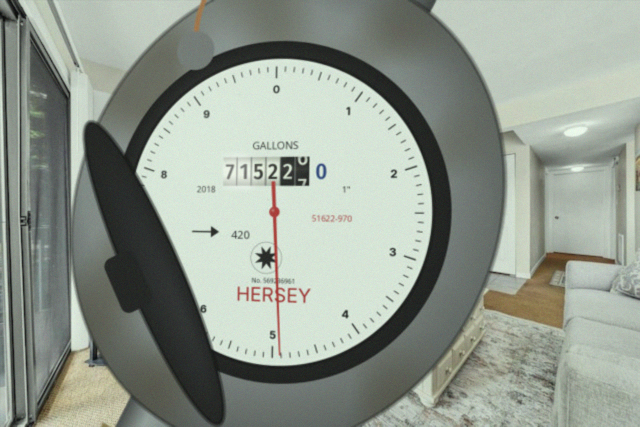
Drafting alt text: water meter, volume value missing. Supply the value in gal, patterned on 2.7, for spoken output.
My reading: 7152264.9
